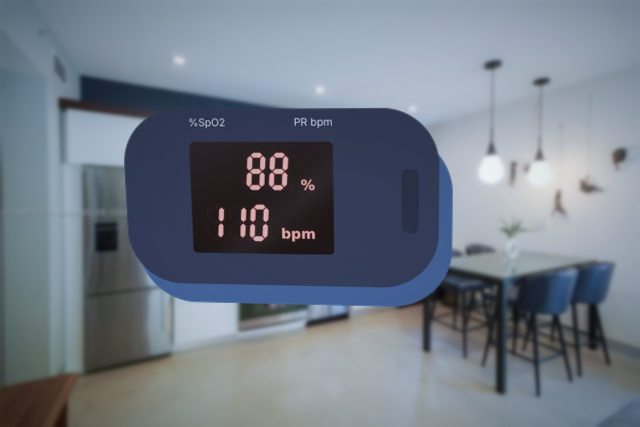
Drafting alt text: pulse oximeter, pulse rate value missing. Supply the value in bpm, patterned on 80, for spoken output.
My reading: 110
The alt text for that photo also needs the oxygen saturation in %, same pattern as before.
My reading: 88
